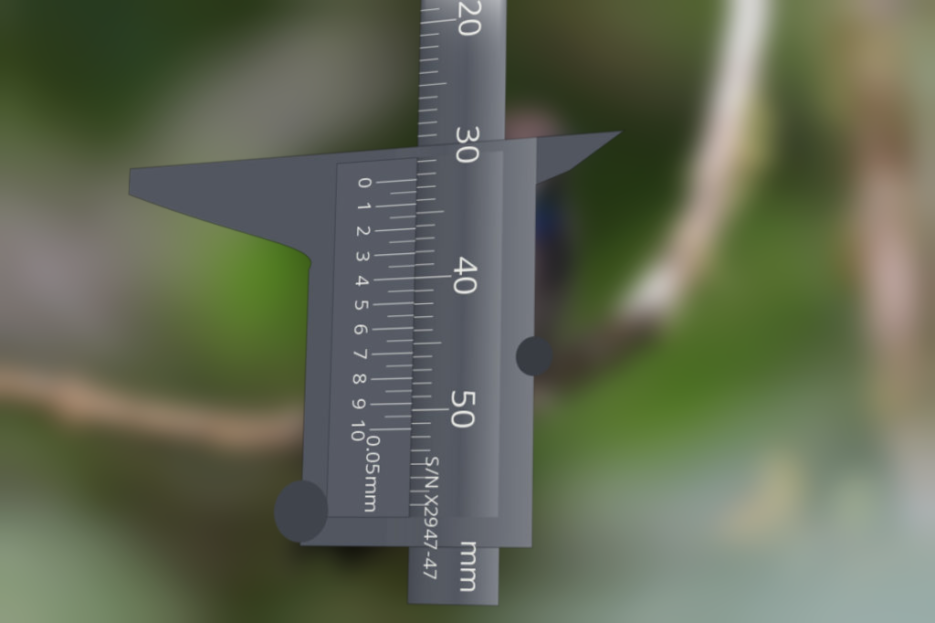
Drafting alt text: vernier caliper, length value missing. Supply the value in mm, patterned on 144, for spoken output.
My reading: 32.4
